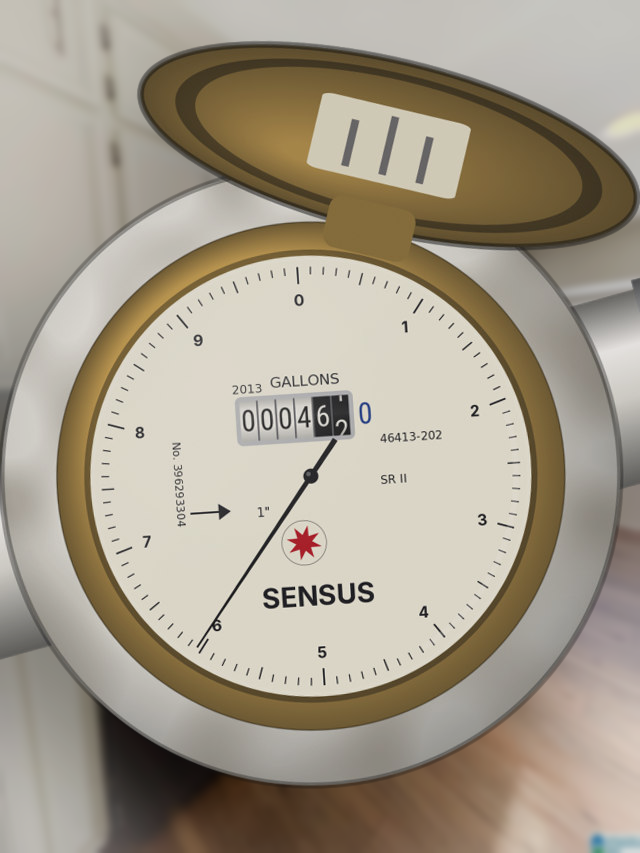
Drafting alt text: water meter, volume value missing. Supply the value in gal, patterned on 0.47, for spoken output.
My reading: 4616.0
